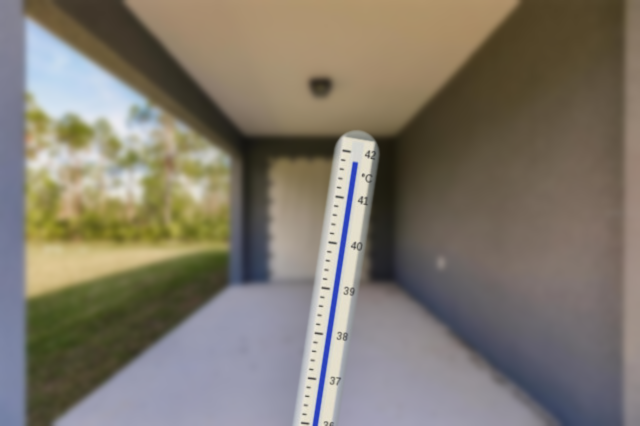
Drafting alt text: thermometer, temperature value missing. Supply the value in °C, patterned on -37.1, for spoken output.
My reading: 41.8
